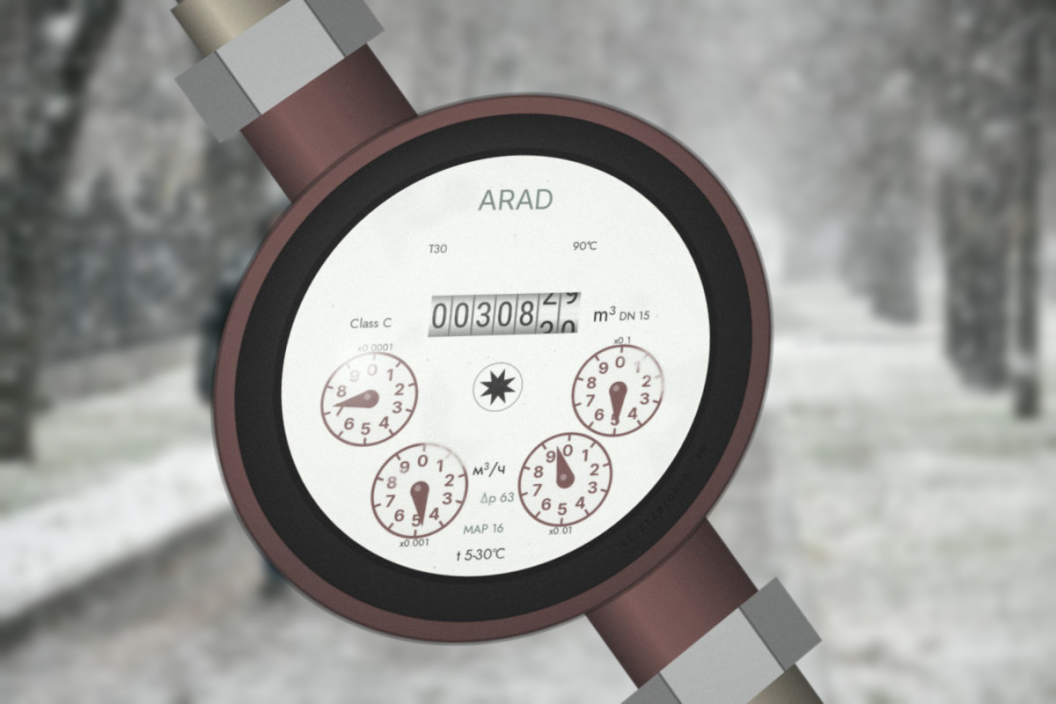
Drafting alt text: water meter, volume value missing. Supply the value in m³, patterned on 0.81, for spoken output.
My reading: 30829.4947
